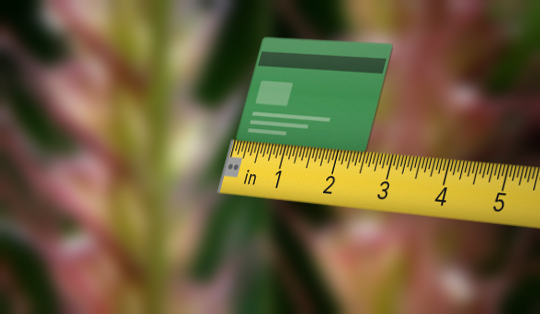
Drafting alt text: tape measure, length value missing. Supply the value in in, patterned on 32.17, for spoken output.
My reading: 2.5
